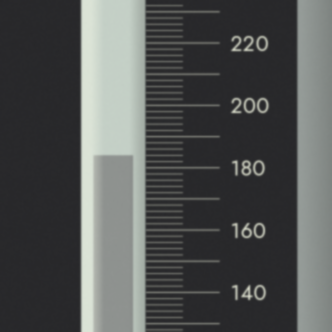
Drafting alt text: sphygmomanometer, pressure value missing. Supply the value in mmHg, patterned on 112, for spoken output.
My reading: 184
